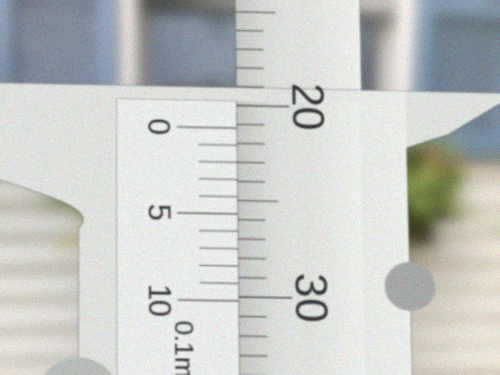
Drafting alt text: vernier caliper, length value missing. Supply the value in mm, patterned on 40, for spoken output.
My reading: 21.2
